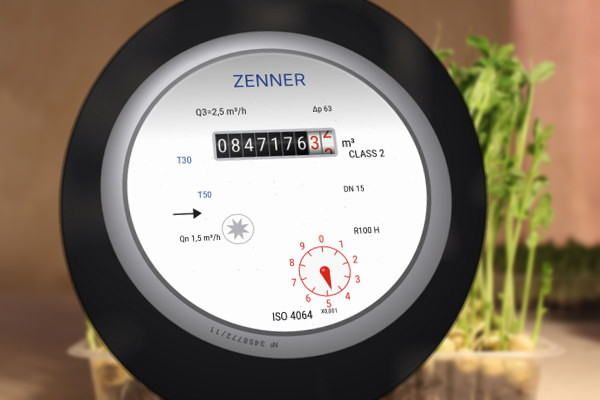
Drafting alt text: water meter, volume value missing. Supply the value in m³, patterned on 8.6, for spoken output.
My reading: 847176.324
